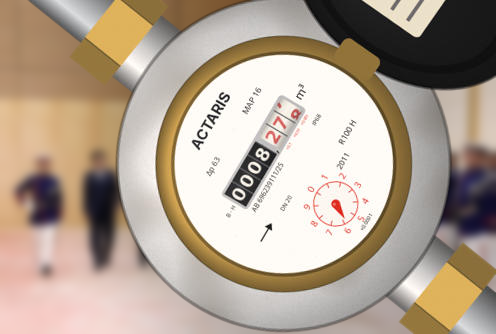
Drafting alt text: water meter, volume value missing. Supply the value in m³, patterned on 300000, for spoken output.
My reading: 8.2775
